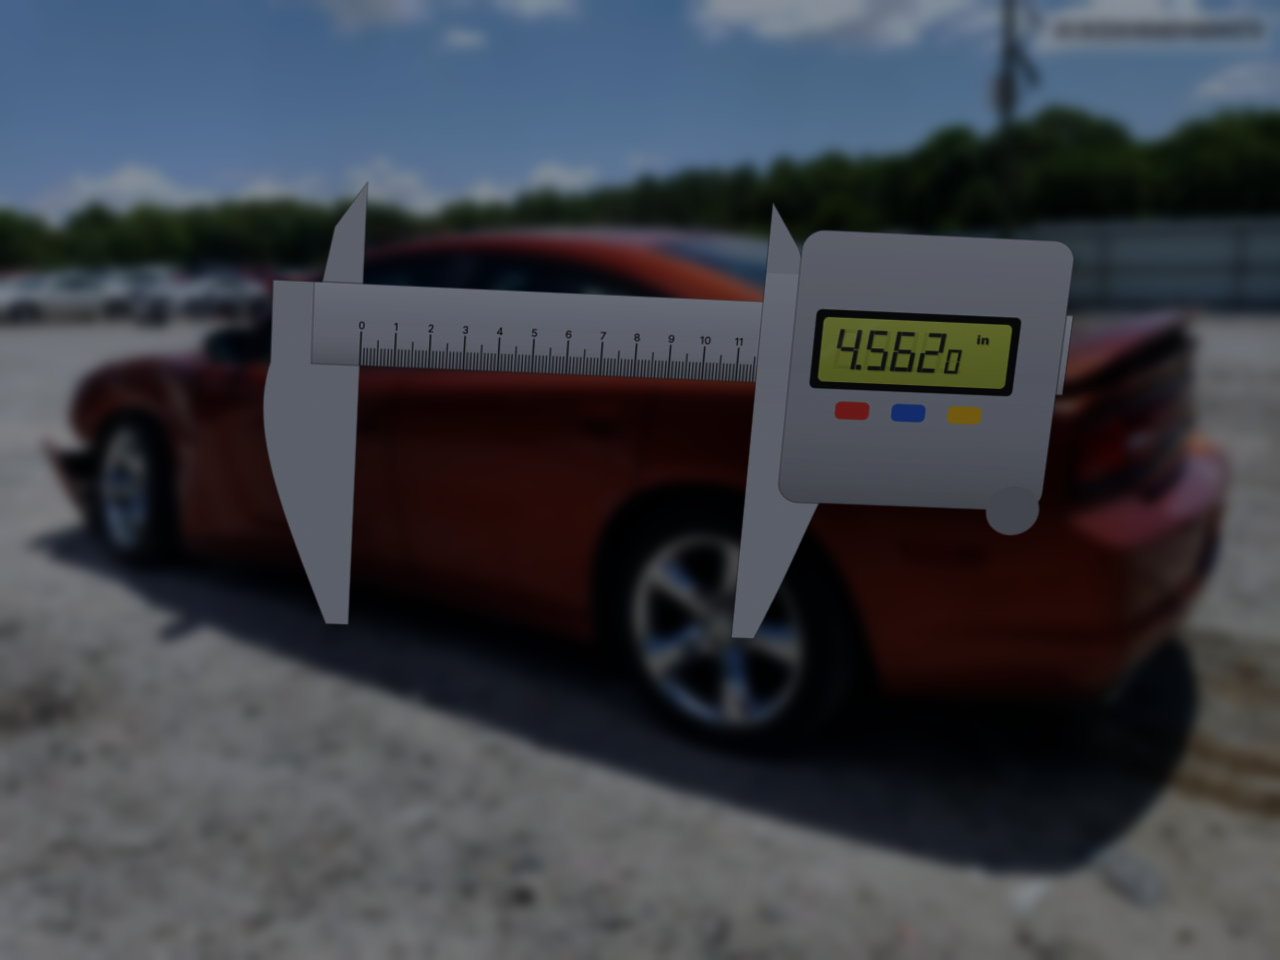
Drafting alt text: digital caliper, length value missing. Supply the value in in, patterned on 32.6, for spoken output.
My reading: 4.5620
